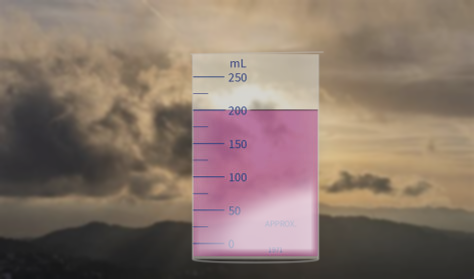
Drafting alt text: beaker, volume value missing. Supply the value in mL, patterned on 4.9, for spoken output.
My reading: 200
